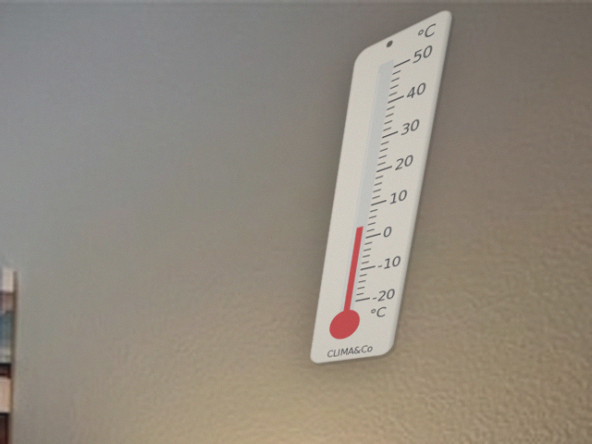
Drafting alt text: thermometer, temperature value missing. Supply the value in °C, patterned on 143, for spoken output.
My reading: 4
